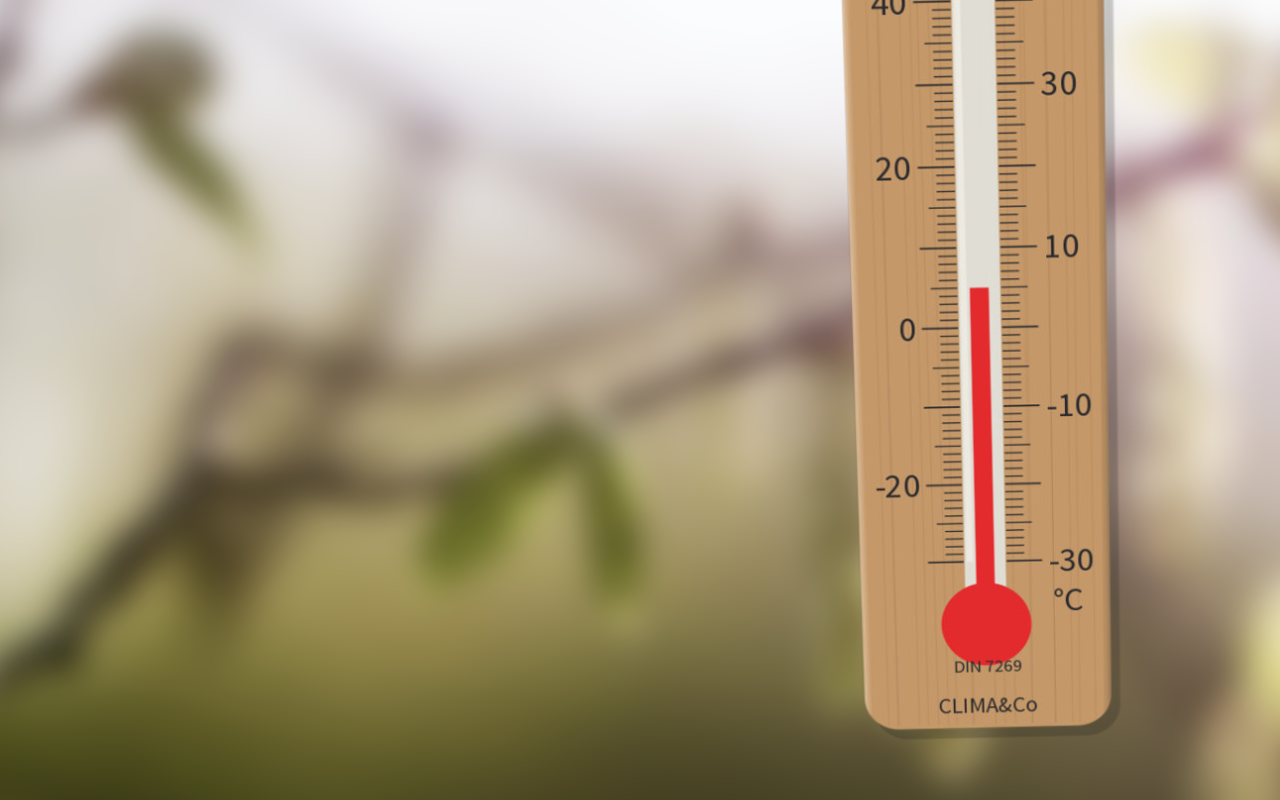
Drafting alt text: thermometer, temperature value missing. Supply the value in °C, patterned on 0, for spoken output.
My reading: 5
